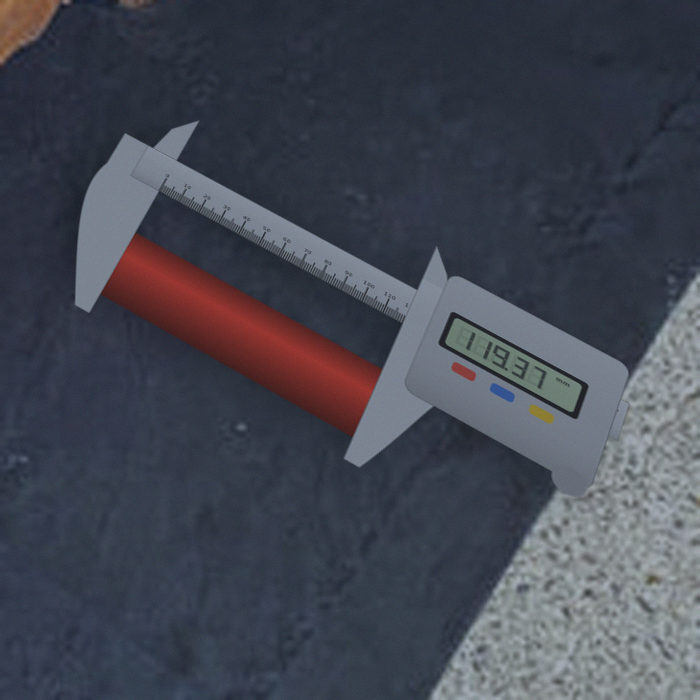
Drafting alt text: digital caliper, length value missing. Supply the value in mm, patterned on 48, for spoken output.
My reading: 119.37
